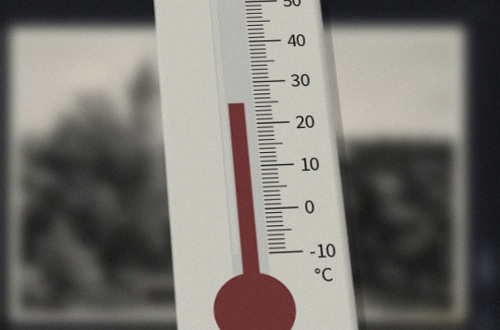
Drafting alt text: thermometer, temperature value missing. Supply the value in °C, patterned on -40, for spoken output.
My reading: 25
